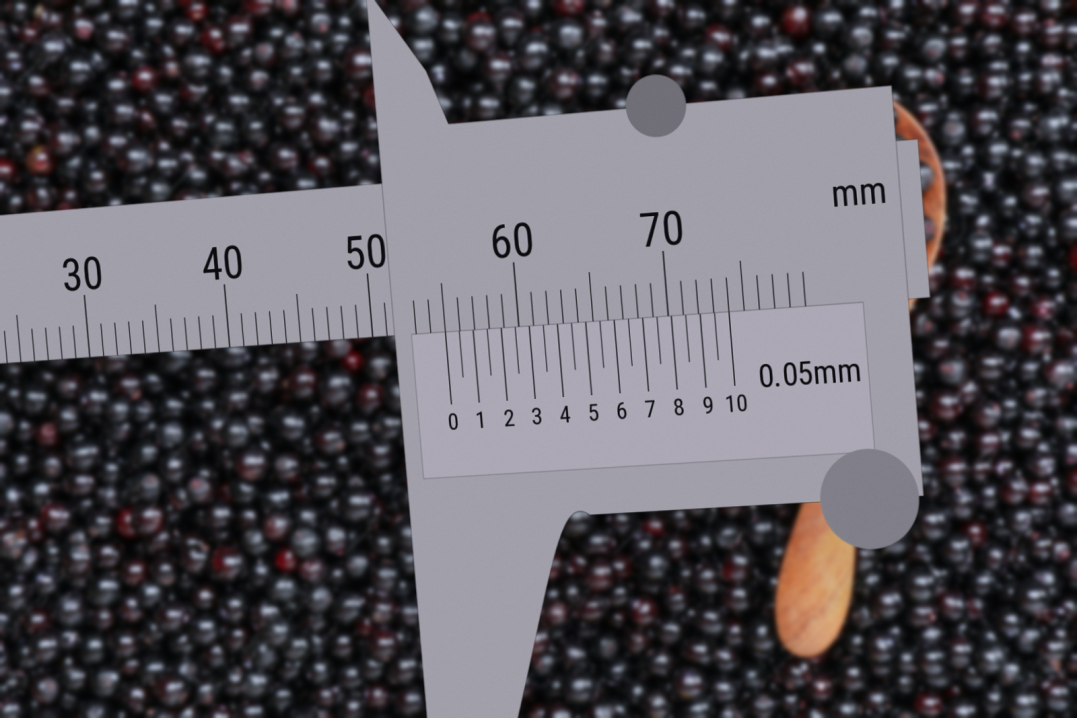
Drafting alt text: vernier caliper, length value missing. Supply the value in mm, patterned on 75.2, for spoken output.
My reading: 55.0
